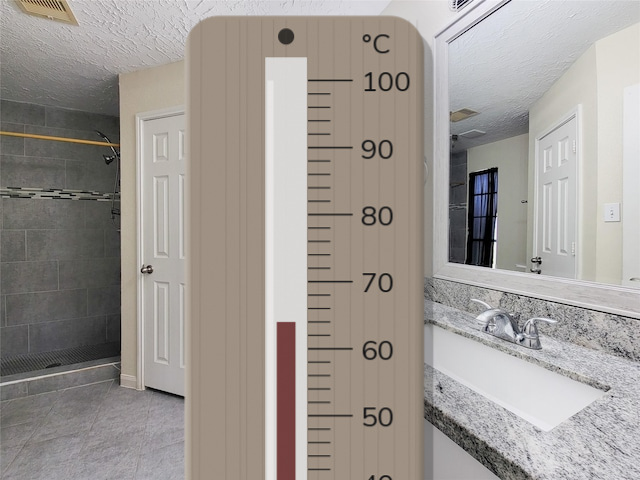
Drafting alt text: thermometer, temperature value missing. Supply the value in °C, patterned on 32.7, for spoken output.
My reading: 64
